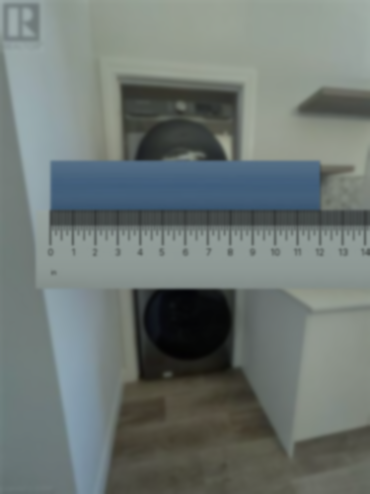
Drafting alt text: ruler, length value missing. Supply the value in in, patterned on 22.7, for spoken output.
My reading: 12
